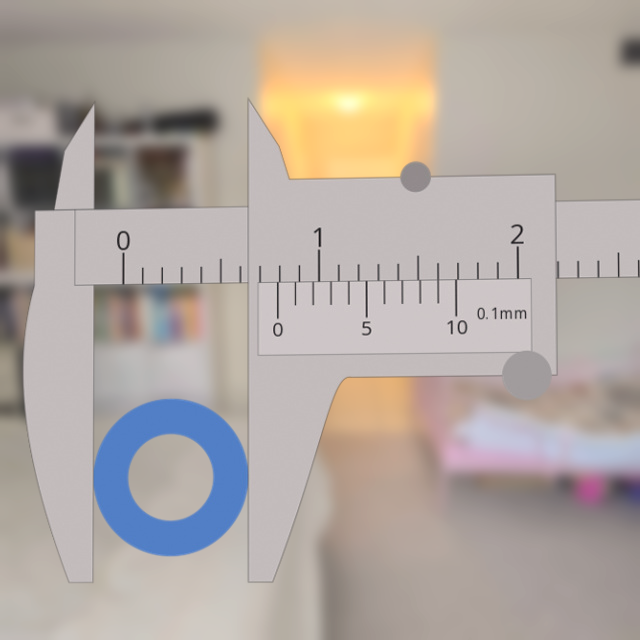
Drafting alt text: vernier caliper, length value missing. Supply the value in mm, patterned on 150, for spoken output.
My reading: 7.9
